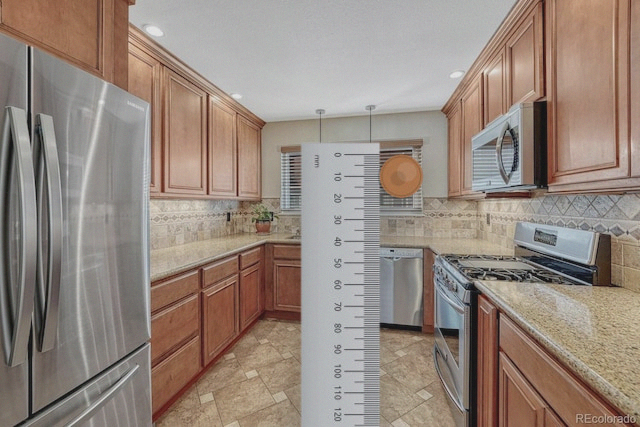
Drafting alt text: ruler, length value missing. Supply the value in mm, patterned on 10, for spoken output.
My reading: 20
